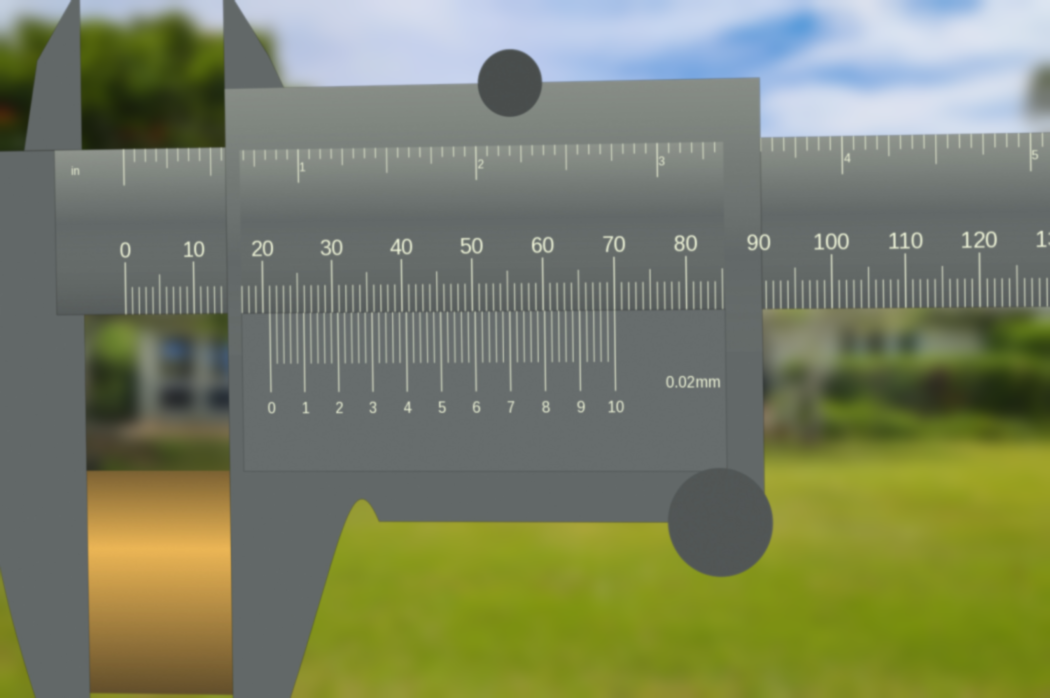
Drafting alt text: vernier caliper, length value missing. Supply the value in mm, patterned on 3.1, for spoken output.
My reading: 21.0
